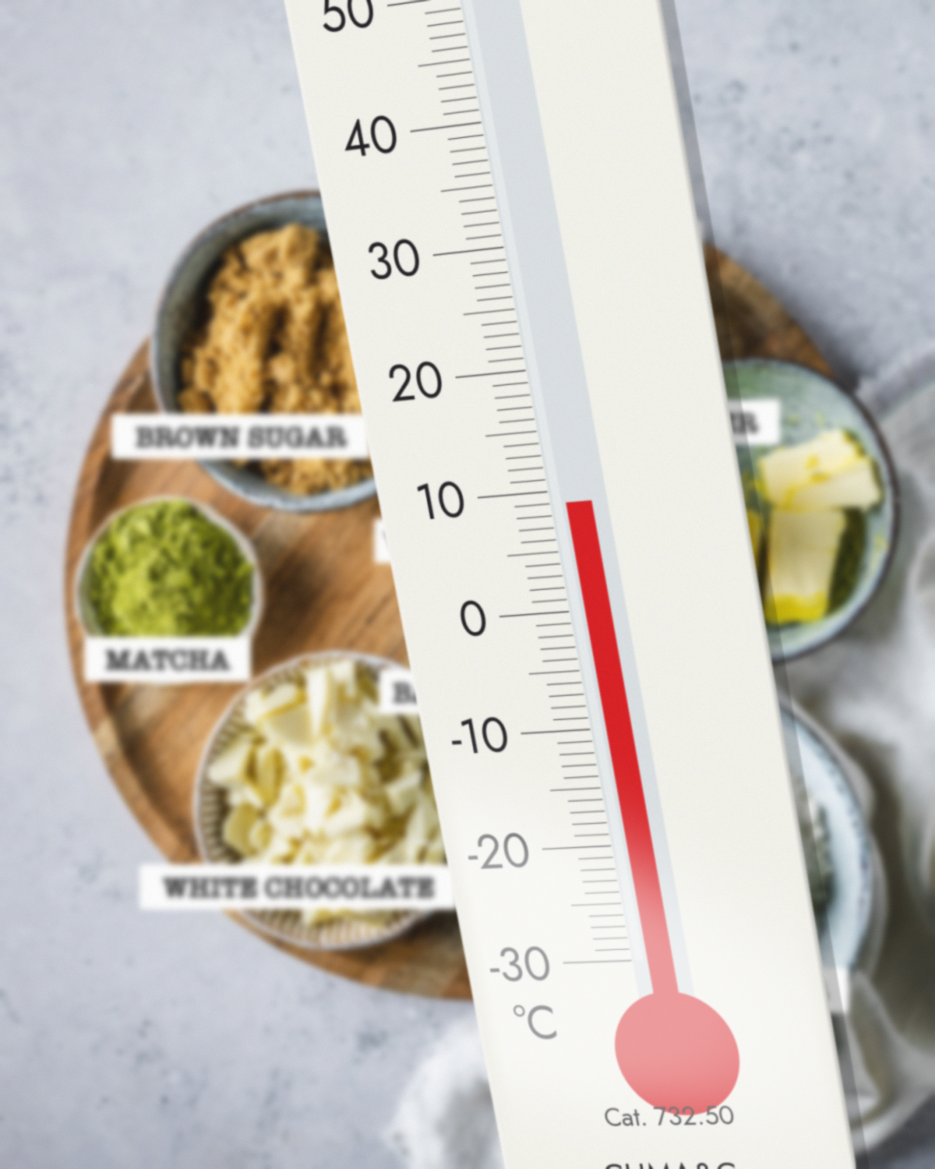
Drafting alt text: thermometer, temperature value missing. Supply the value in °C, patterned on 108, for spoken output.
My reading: 9
